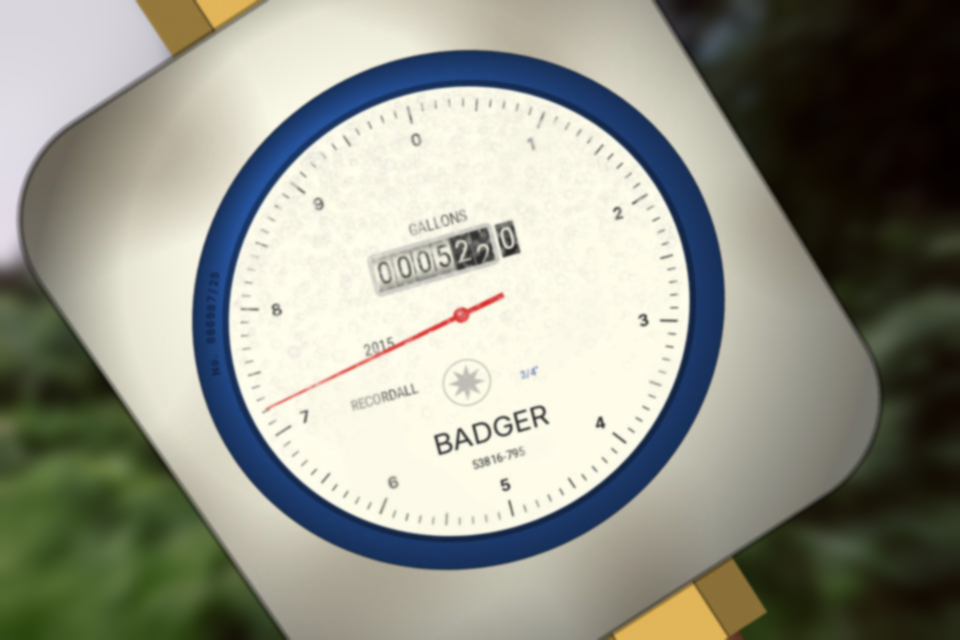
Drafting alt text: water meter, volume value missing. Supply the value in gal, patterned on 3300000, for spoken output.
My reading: 5217.2
